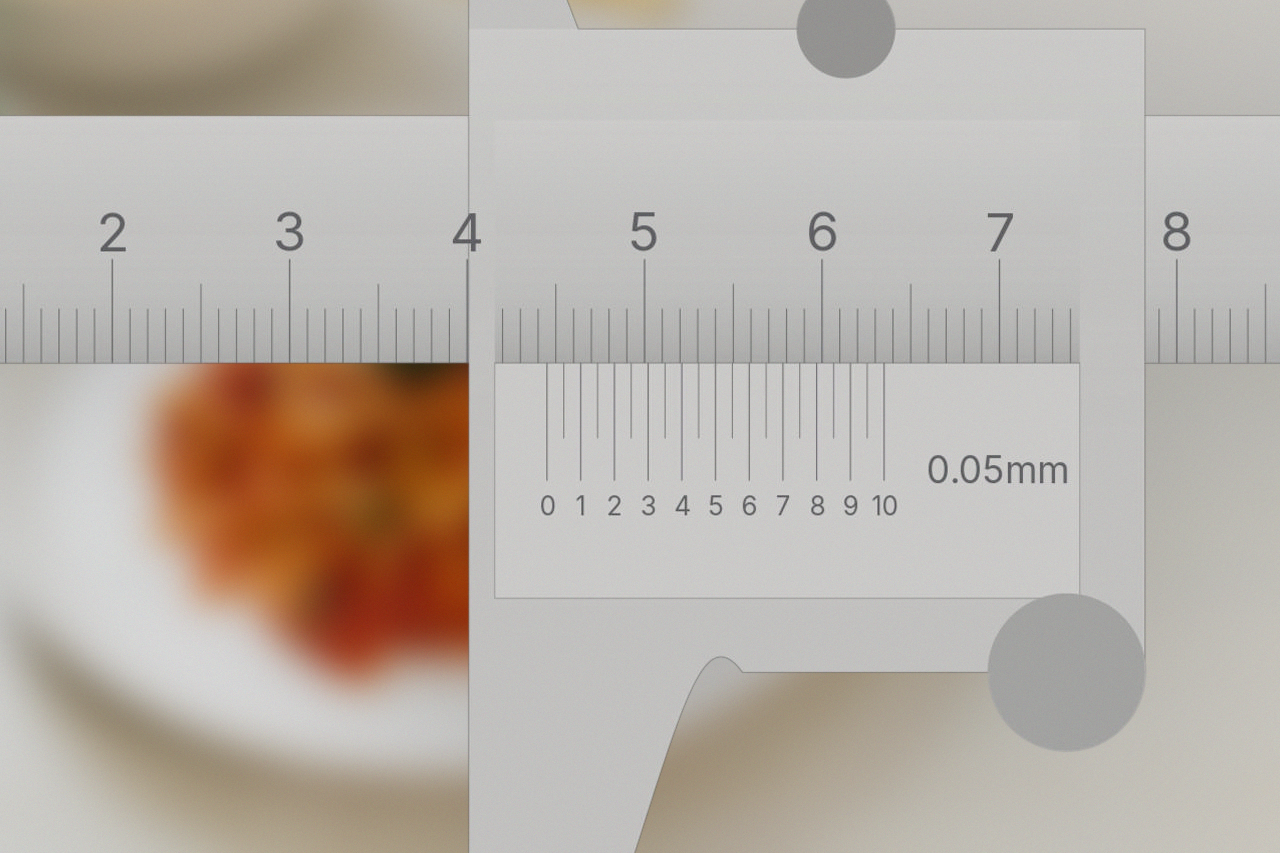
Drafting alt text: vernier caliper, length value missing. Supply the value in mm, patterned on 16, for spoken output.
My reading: 44.5
